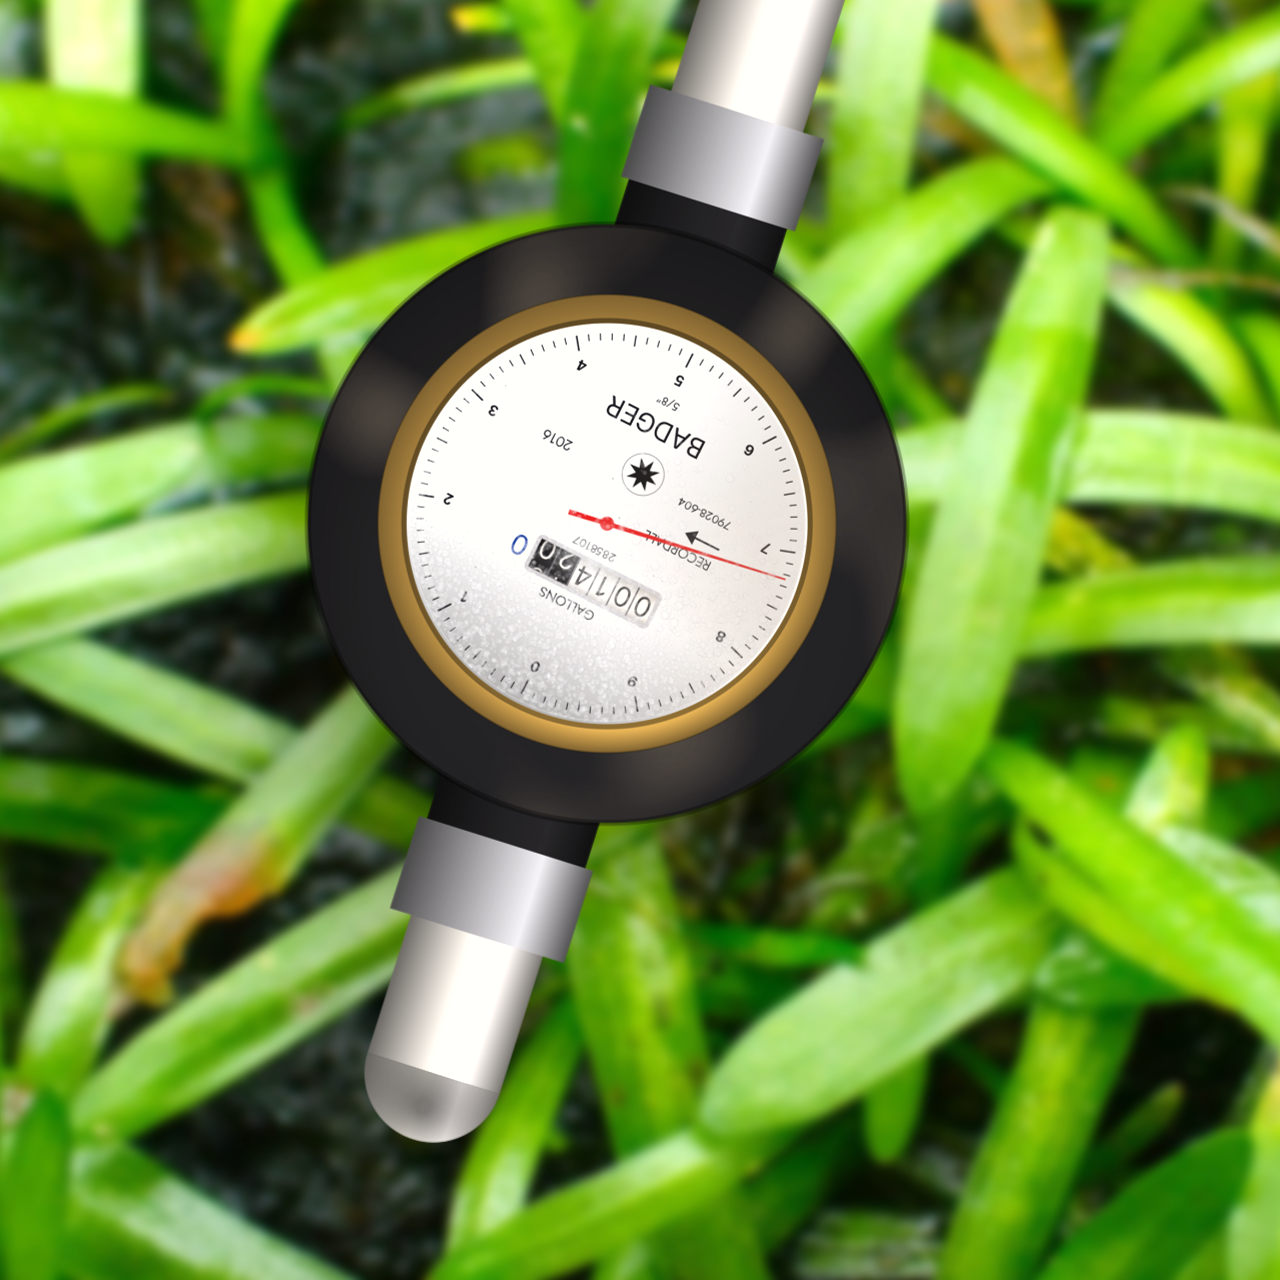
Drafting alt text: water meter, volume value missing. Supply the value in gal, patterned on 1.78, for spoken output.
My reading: 14197.2
